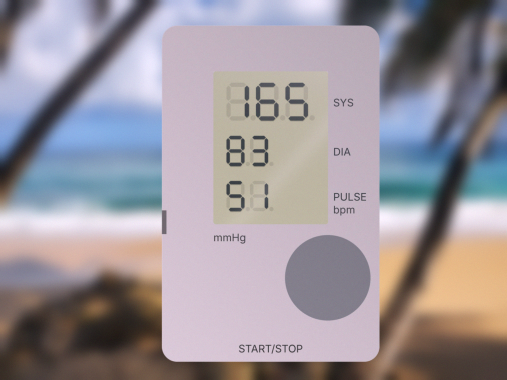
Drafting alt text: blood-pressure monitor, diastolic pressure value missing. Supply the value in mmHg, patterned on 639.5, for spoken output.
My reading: 83
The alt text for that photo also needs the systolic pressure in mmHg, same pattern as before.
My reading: 165
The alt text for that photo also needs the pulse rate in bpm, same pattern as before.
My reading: 51
